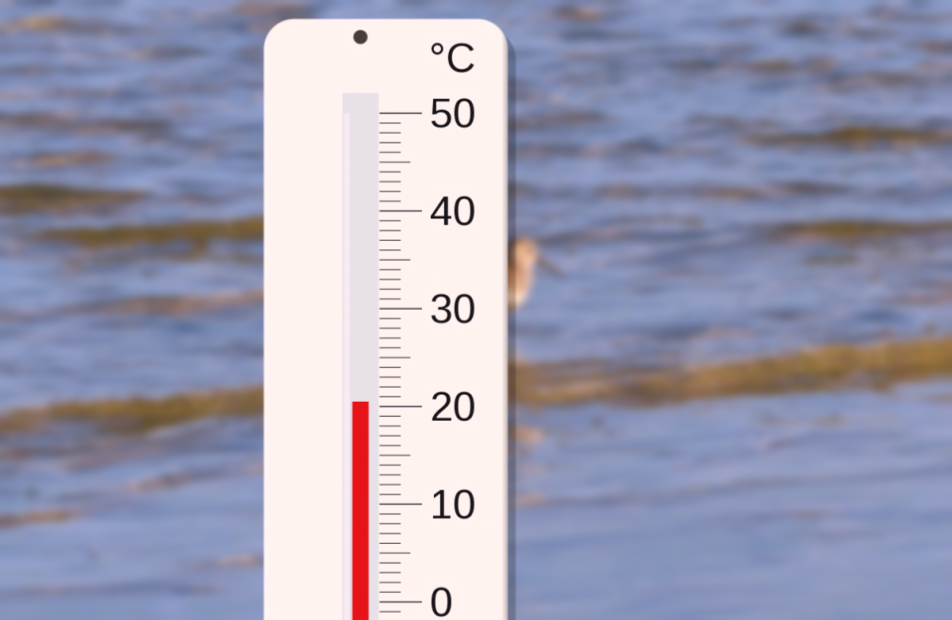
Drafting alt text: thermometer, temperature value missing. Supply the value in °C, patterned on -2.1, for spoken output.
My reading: 20.5
